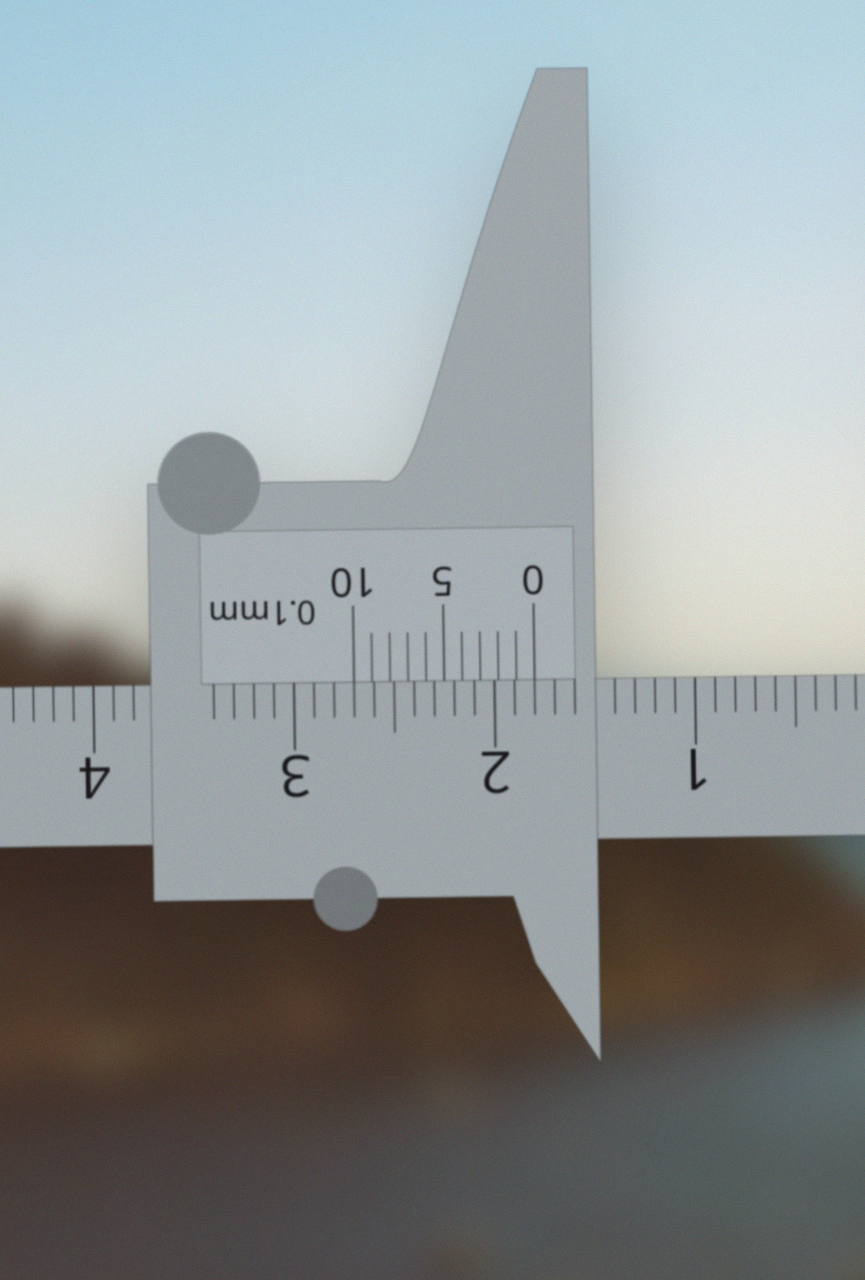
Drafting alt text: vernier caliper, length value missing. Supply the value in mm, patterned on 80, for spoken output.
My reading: 18.0
